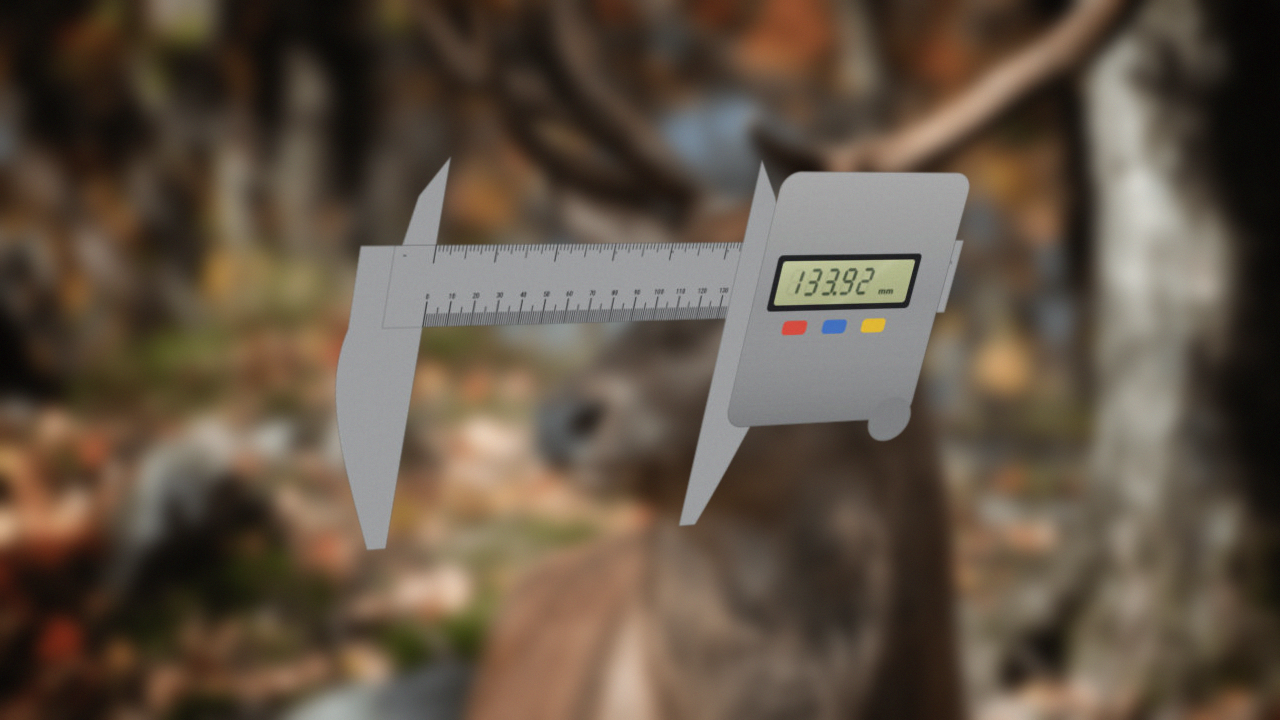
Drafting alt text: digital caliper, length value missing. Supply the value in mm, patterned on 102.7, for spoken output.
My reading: 133.92
